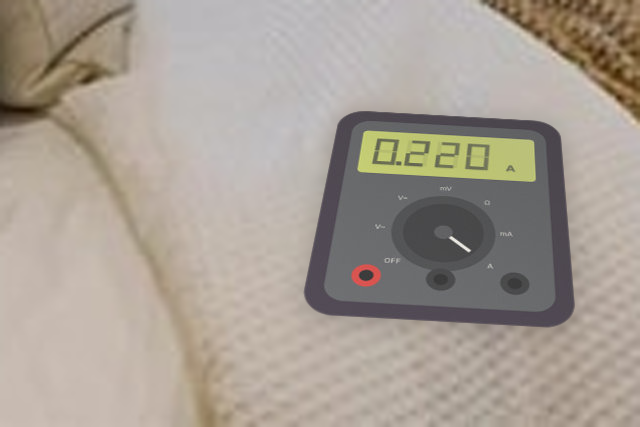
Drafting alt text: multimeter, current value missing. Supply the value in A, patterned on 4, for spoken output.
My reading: 0.220
